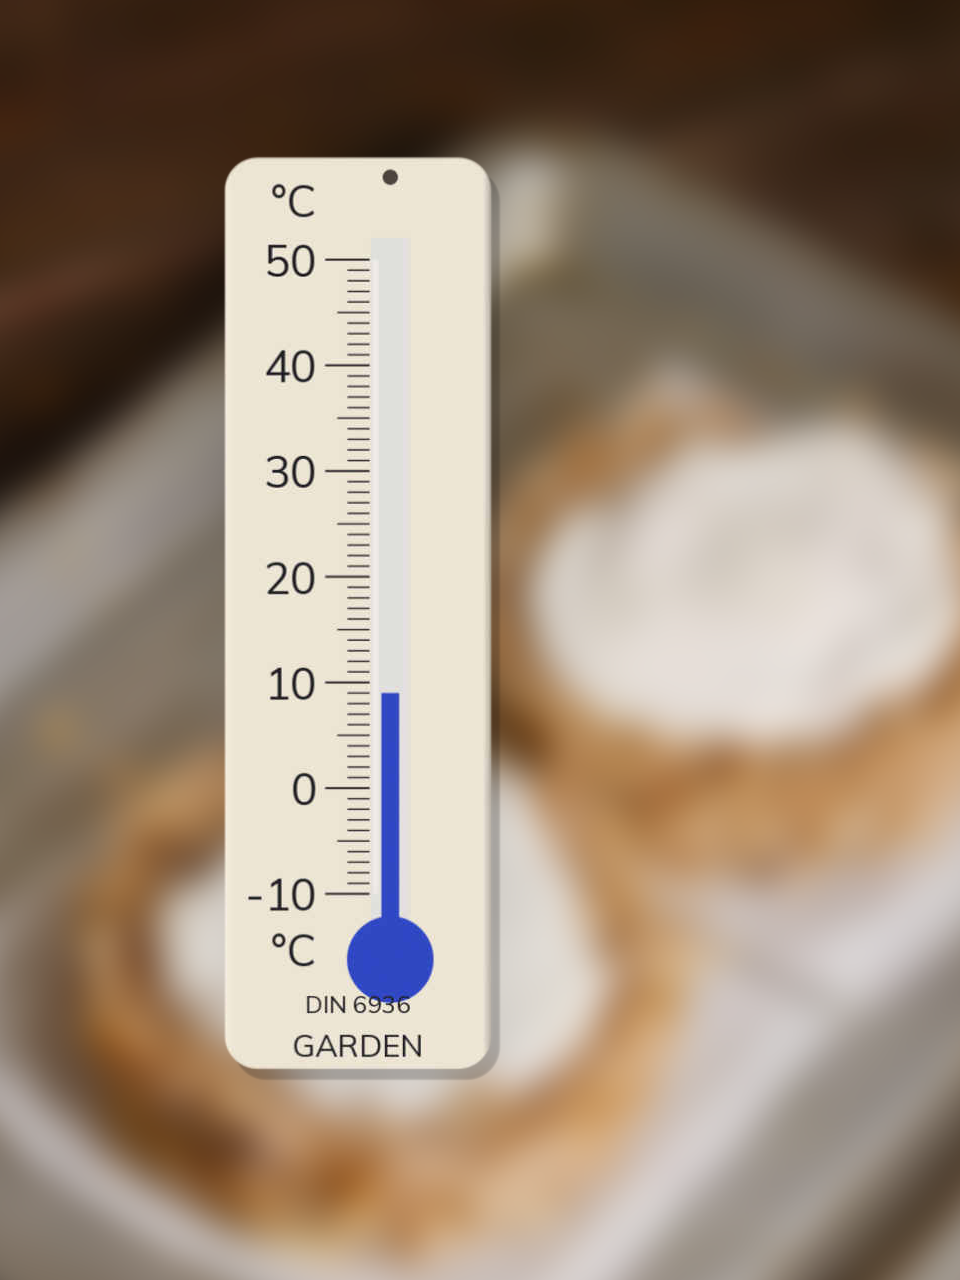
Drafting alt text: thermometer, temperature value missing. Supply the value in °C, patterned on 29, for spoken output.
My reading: 9
